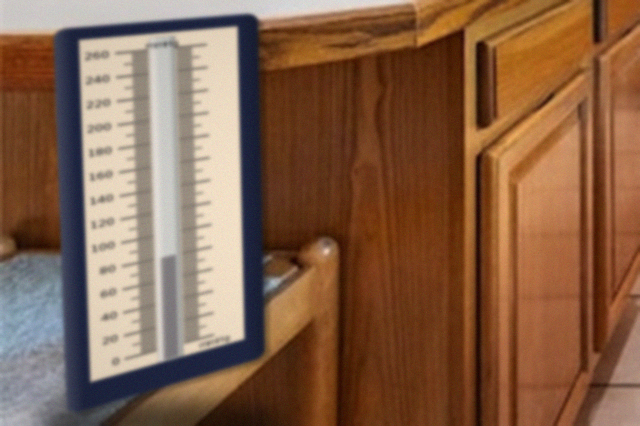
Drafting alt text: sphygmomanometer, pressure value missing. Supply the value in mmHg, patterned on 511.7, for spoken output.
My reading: 80
